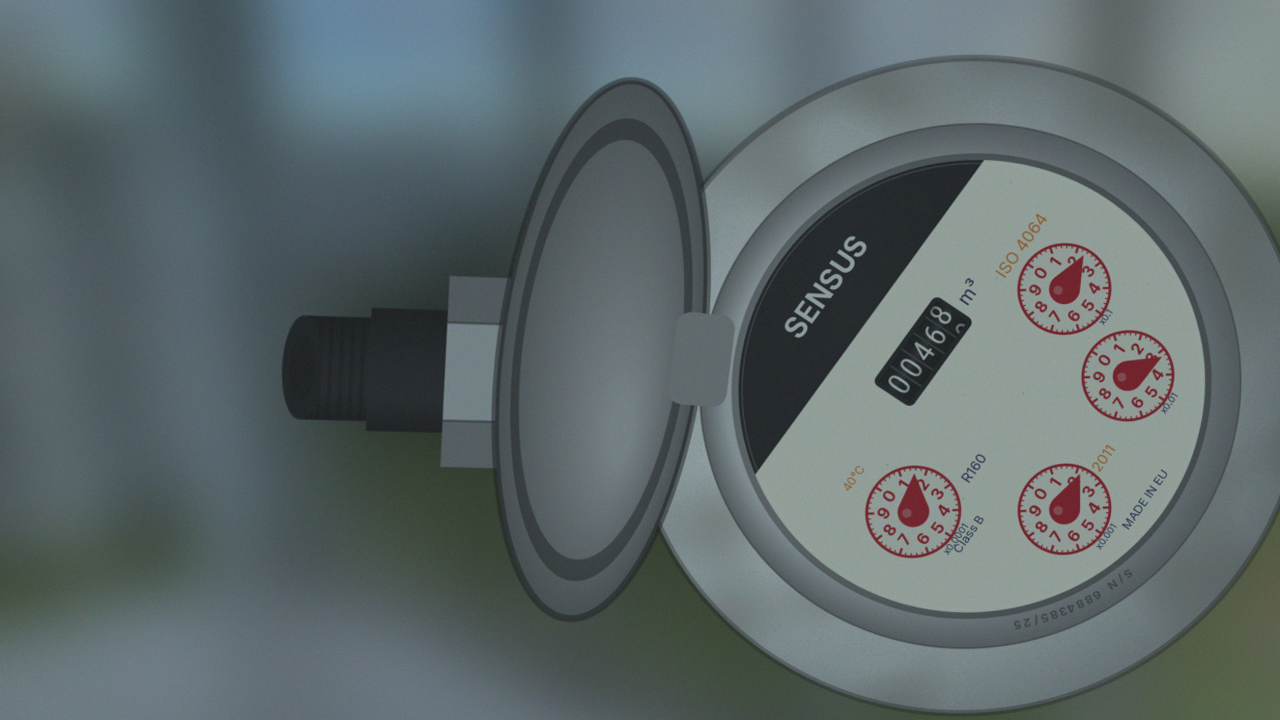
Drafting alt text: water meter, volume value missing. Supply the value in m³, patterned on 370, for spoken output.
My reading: 468.2321
